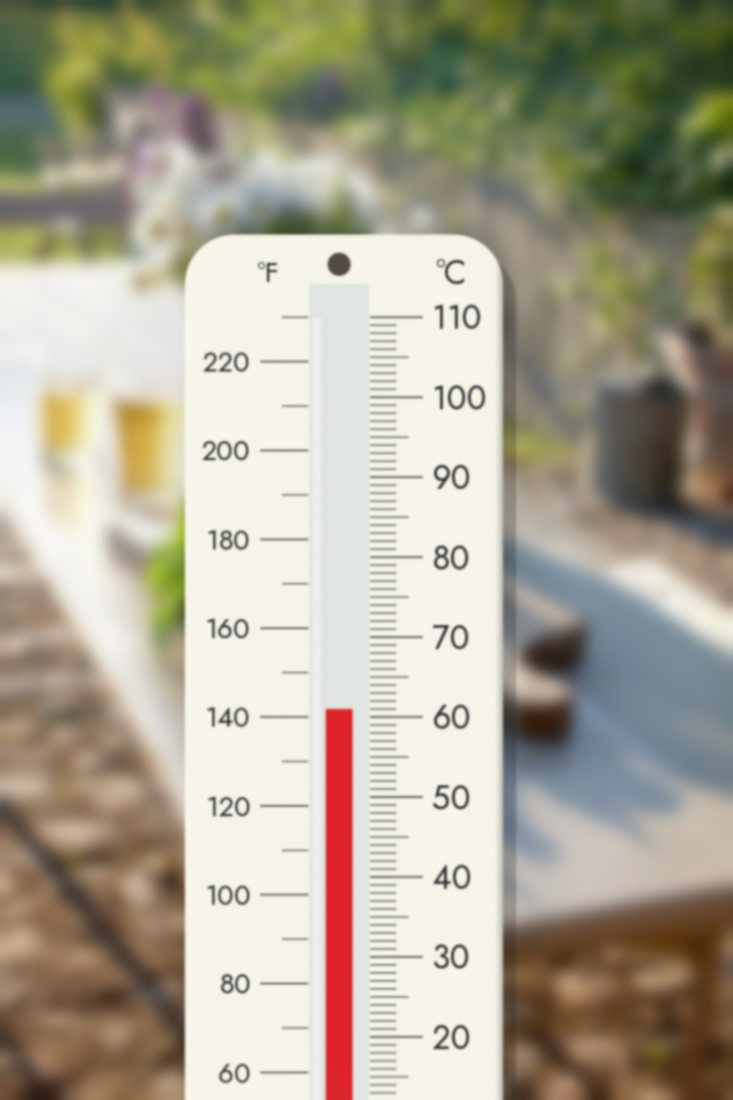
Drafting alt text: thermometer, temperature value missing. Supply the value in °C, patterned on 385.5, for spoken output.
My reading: 61
